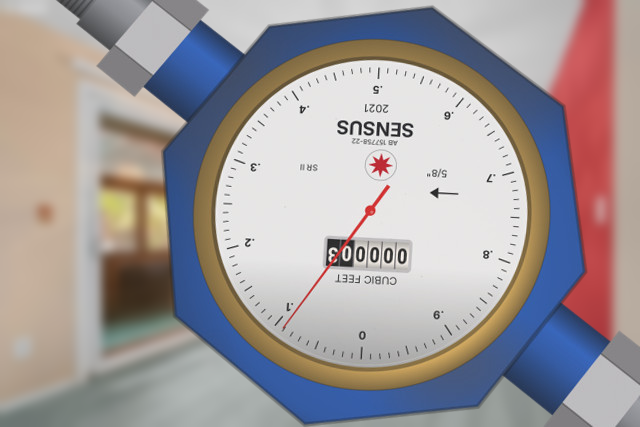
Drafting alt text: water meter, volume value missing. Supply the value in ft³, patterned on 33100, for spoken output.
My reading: 3.09
